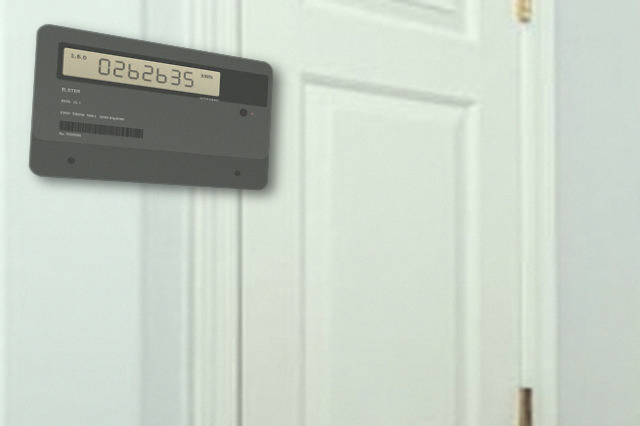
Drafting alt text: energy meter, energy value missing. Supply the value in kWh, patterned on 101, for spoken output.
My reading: 262635
